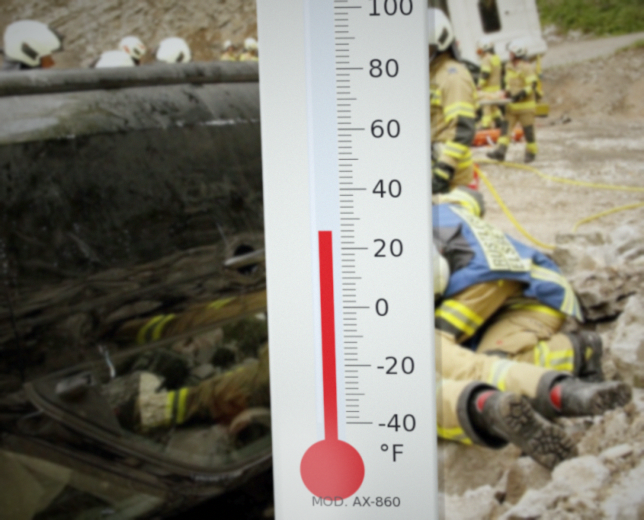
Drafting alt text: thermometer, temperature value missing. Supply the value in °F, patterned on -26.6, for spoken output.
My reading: 26
